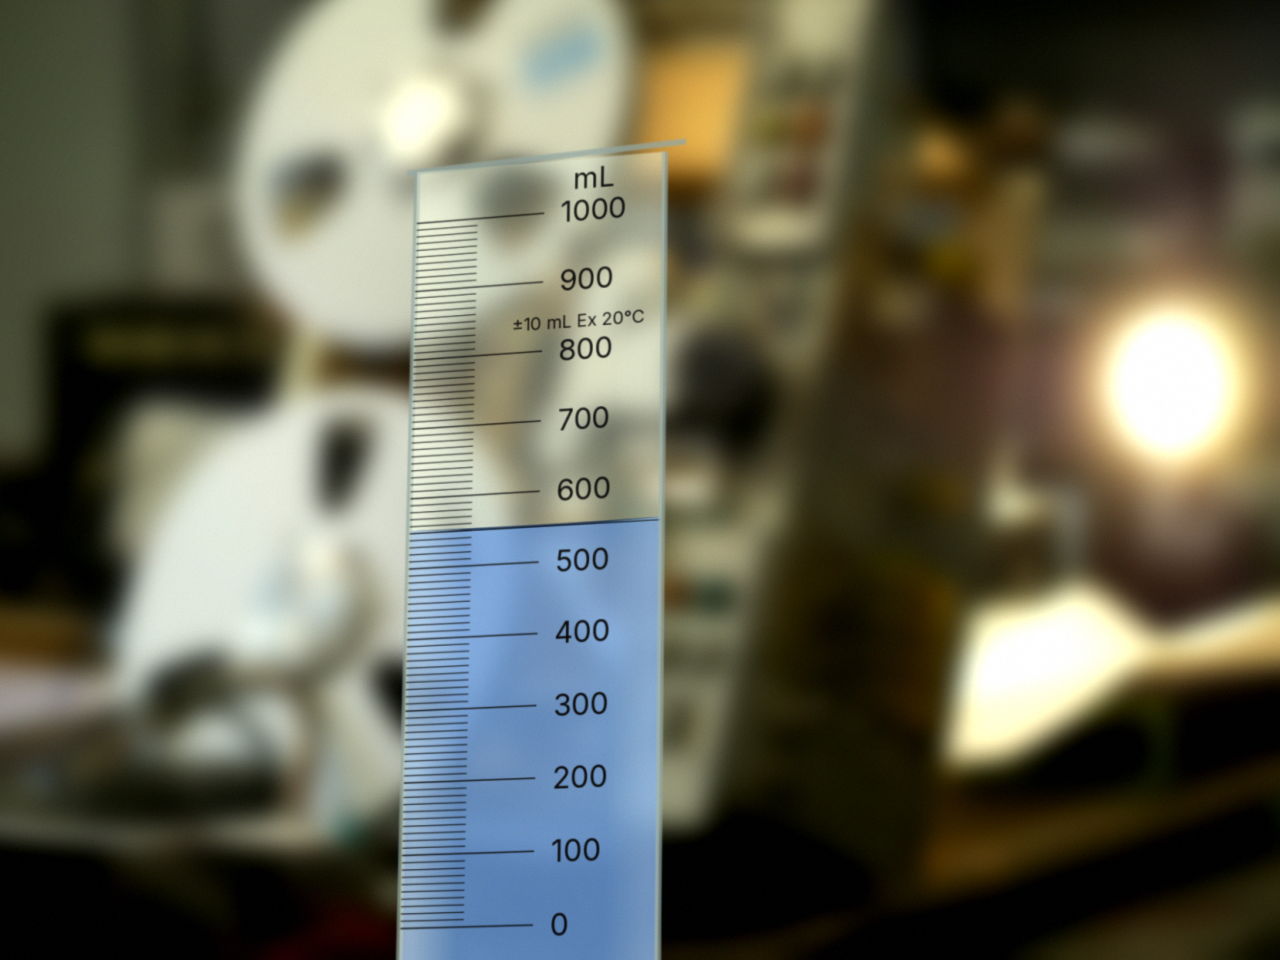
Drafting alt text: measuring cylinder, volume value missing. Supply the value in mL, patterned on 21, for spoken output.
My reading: 550
